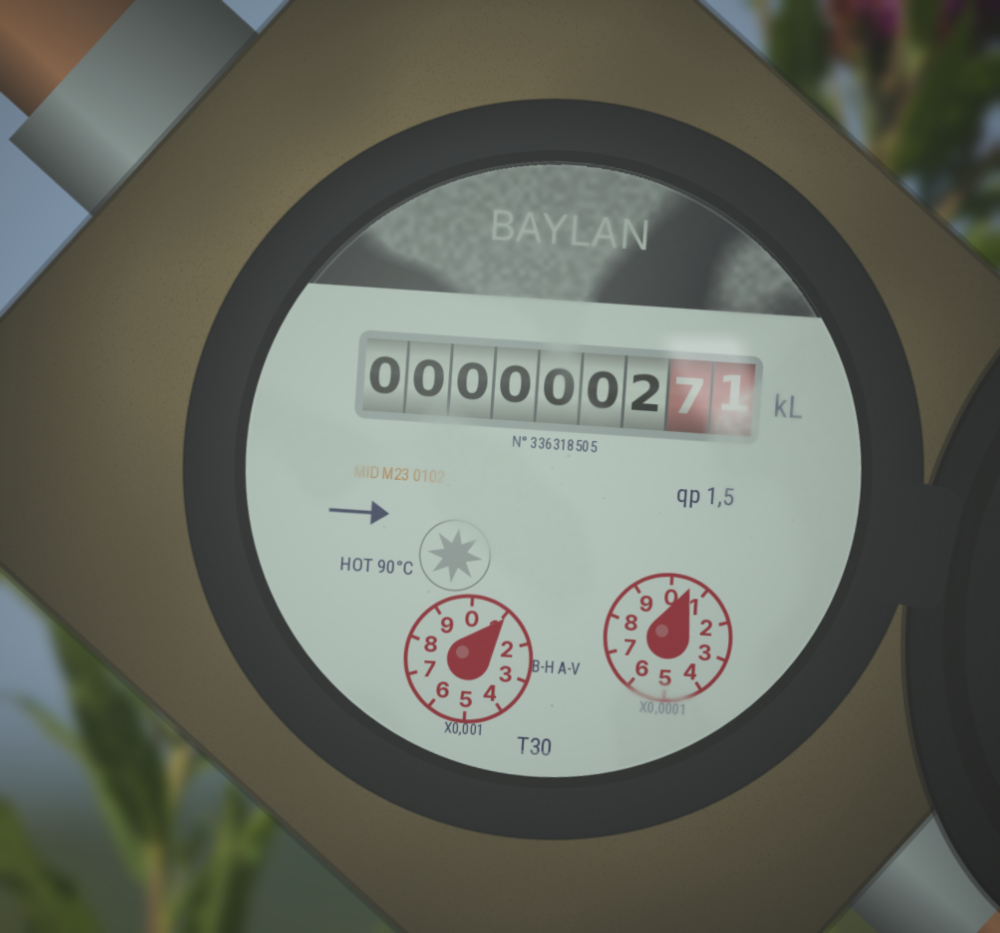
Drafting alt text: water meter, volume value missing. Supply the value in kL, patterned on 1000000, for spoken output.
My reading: 2.7110
